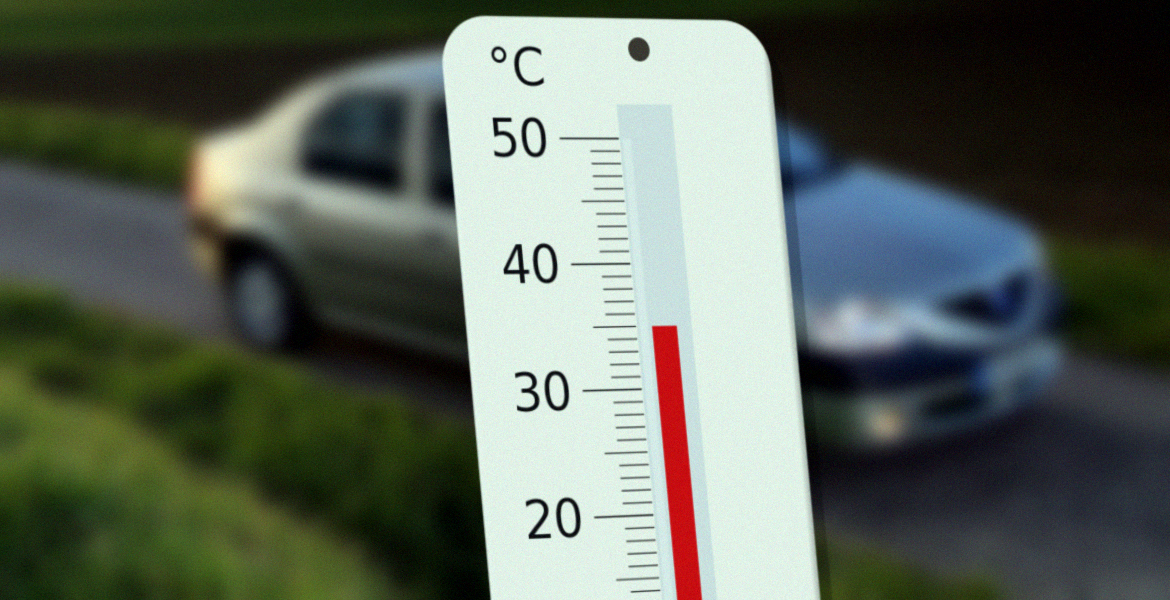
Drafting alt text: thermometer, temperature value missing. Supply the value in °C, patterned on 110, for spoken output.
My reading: 35
